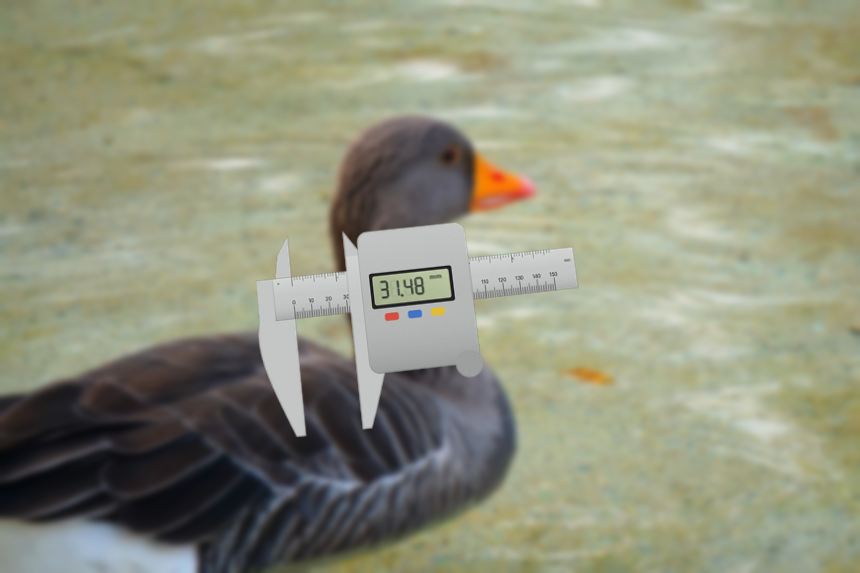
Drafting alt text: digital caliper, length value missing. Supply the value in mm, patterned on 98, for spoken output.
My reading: 31.48
